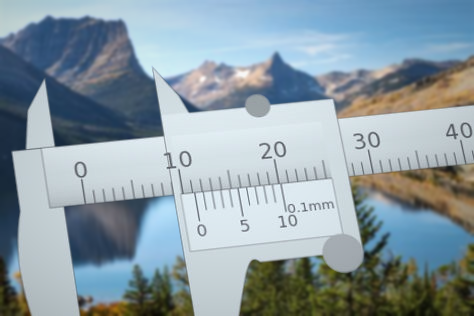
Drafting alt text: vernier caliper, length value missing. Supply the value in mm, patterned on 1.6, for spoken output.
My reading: 11.2
